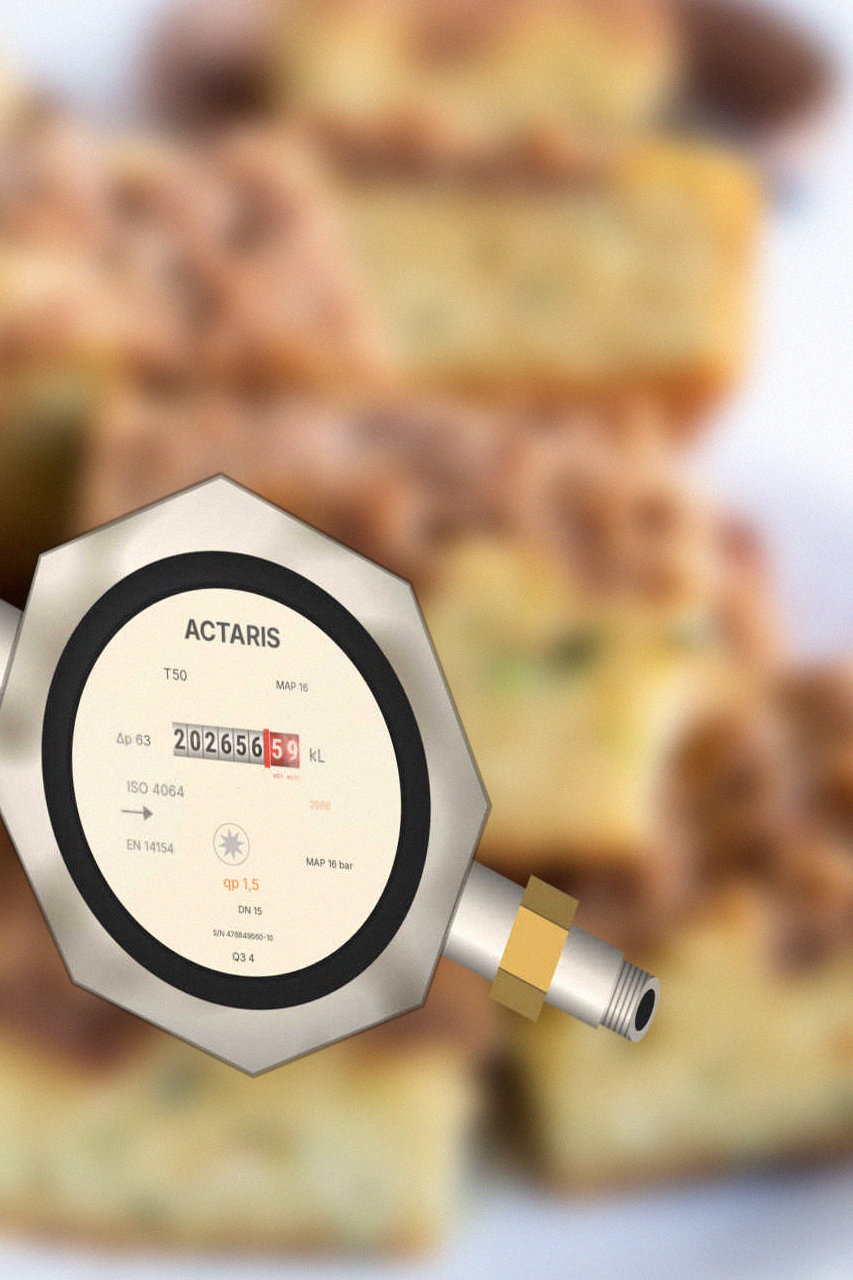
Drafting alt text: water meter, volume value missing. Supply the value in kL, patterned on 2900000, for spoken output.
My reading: 202656.59
